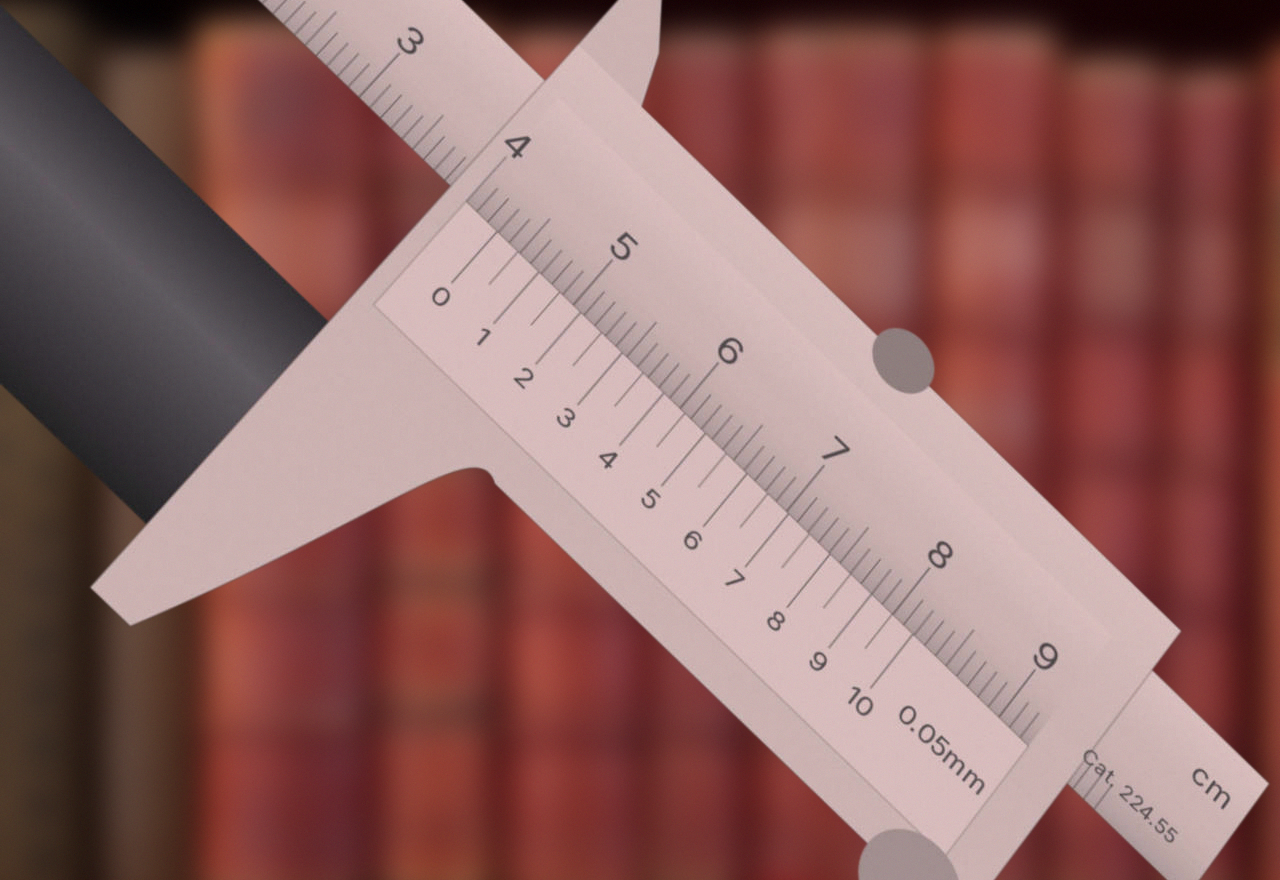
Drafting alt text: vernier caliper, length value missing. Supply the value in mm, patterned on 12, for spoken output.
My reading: 42.9
